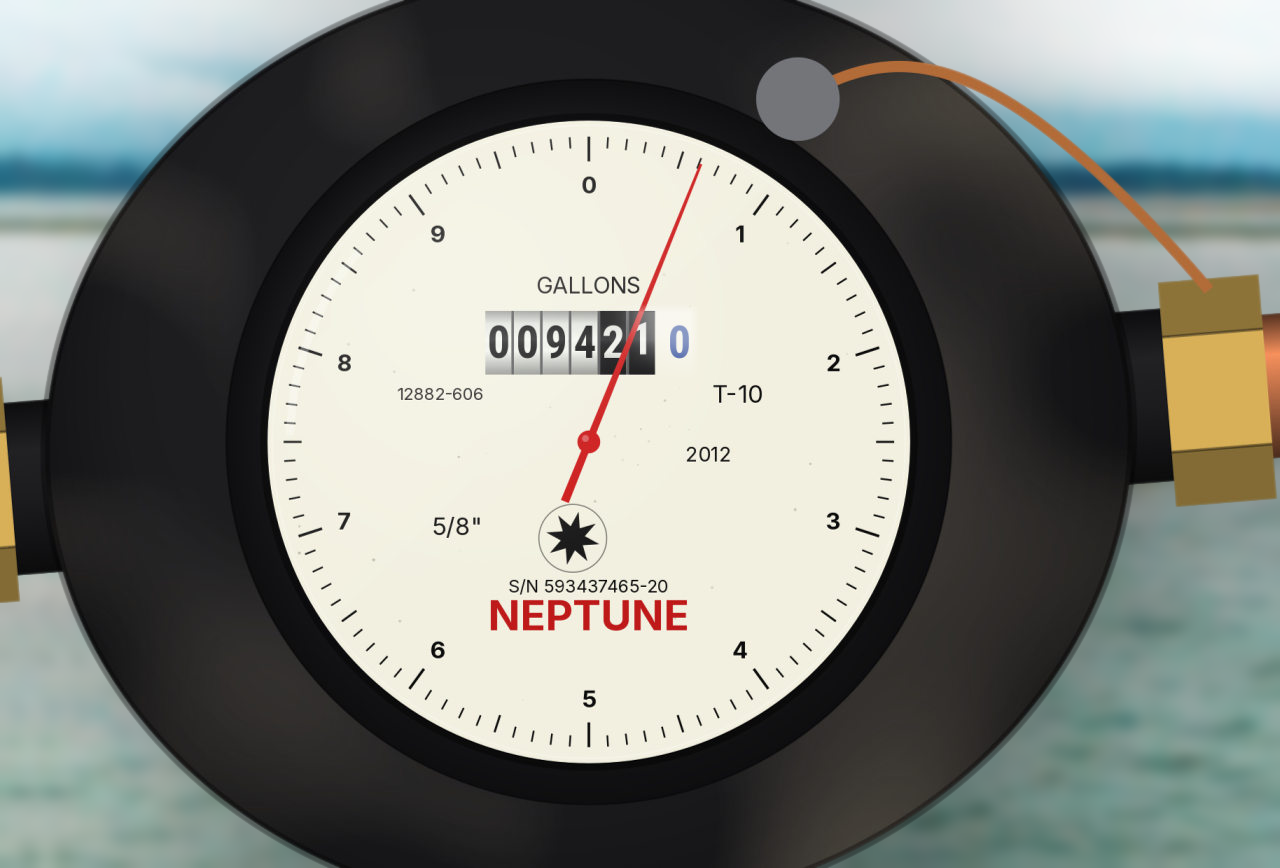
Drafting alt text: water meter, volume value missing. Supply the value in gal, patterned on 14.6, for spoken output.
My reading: 94210.6
